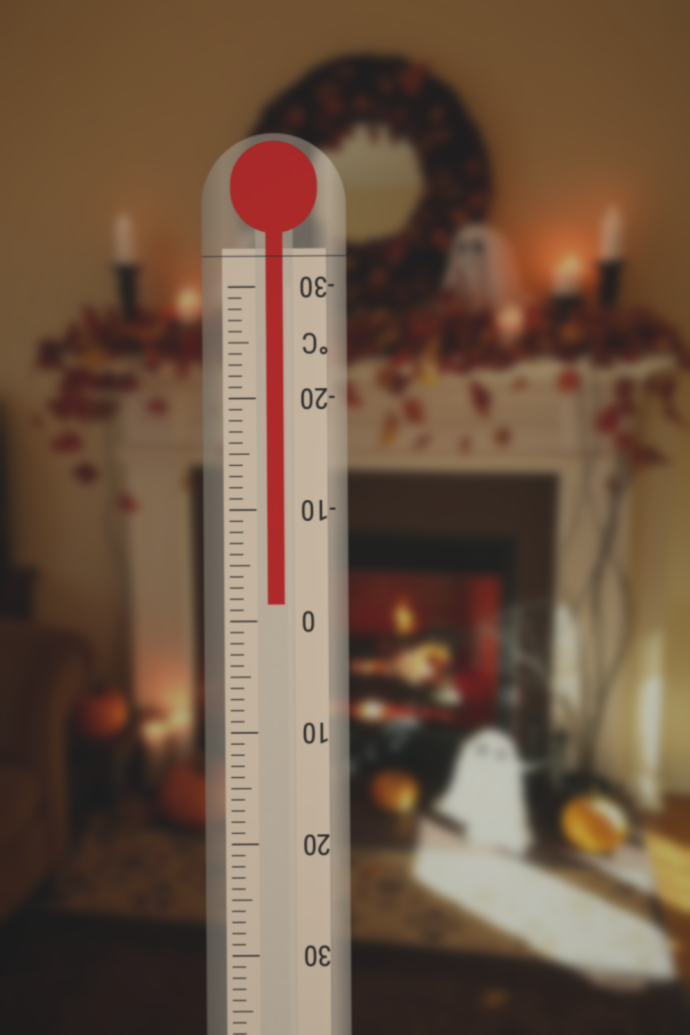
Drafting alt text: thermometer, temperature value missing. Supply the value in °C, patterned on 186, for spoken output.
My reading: -1.5
